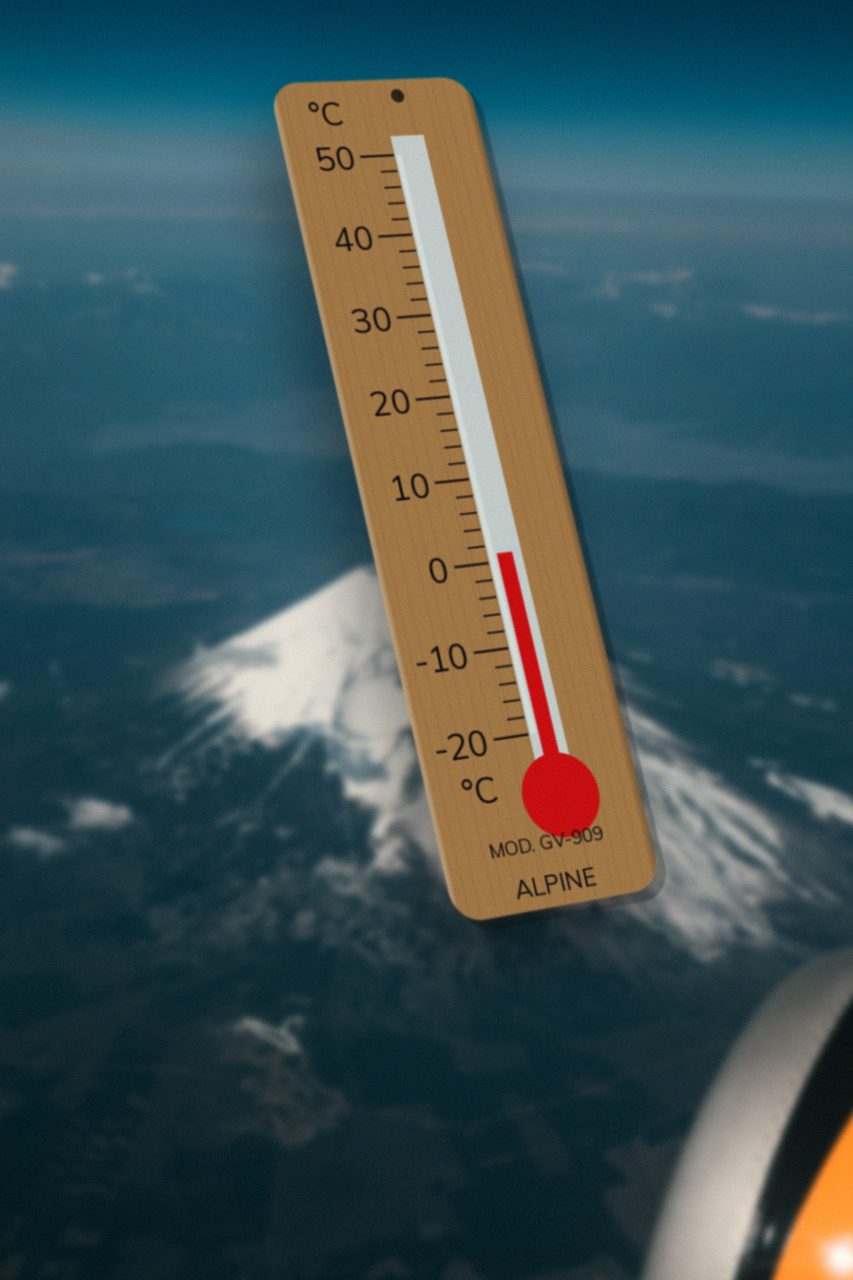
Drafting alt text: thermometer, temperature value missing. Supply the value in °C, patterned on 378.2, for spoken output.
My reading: 1
